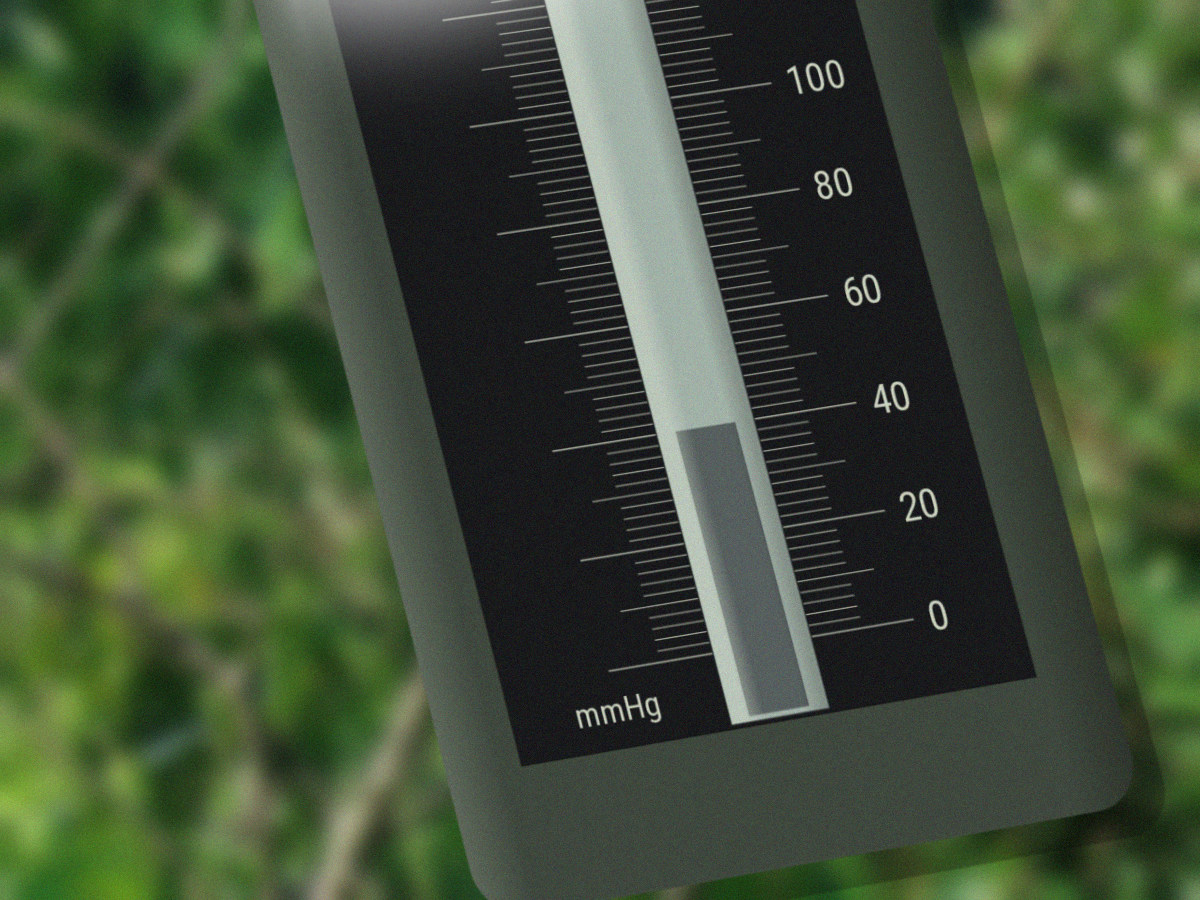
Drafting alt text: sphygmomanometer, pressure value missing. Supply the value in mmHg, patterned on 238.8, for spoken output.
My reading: 40
